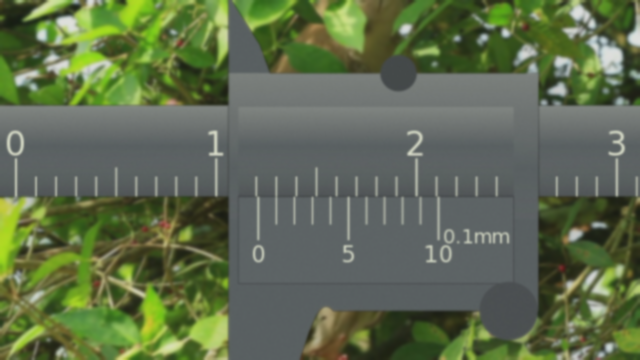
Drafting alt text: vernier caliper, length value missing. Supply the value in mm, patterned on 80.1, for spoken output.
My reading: 12.1
